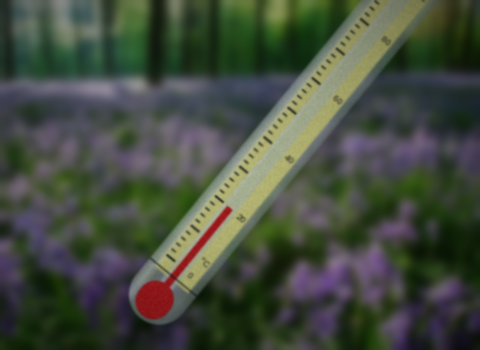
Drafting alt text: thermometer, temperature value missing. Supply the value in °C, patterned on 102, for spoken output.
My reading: 20
